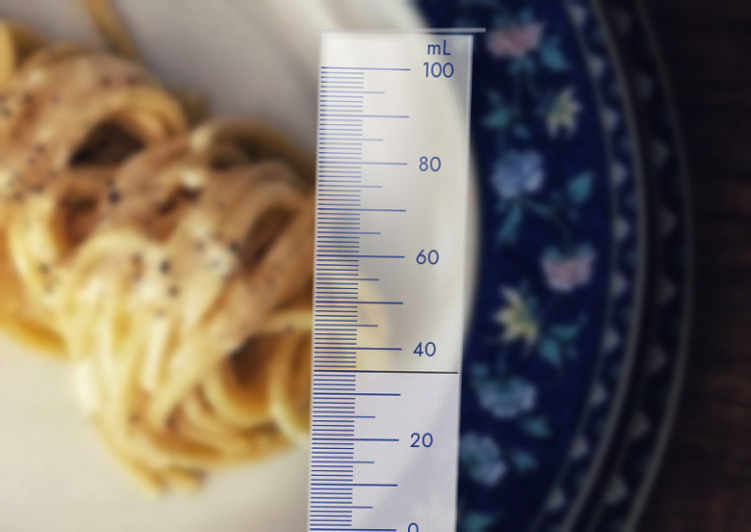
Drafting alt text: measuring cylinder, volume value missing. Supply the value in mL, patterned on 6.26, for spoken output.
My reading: 35
